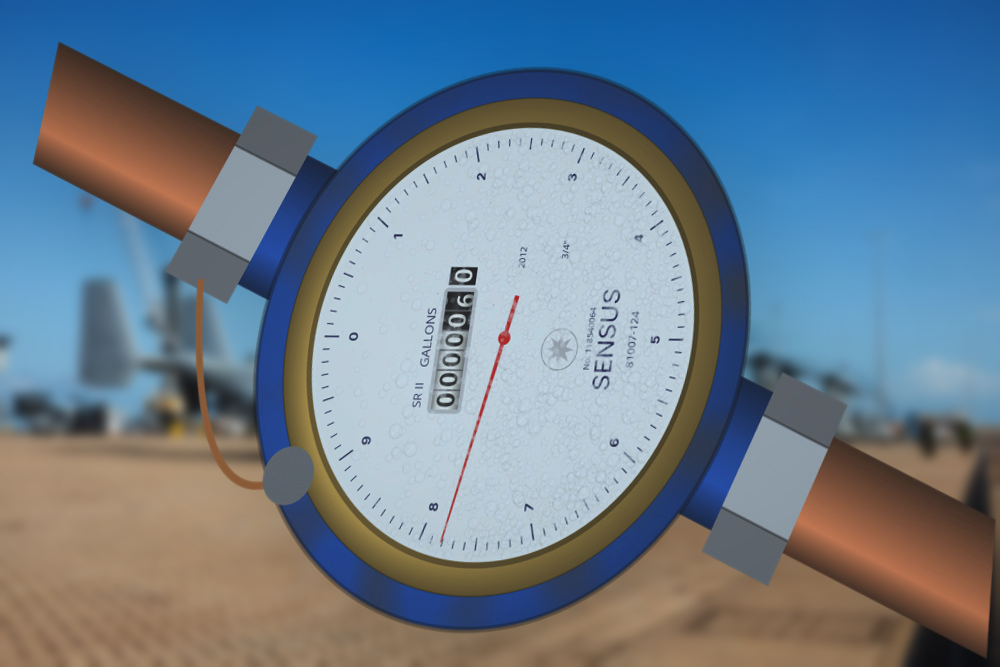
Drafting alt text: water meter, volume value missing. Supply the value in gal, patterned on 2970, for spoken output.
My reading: 57.8
